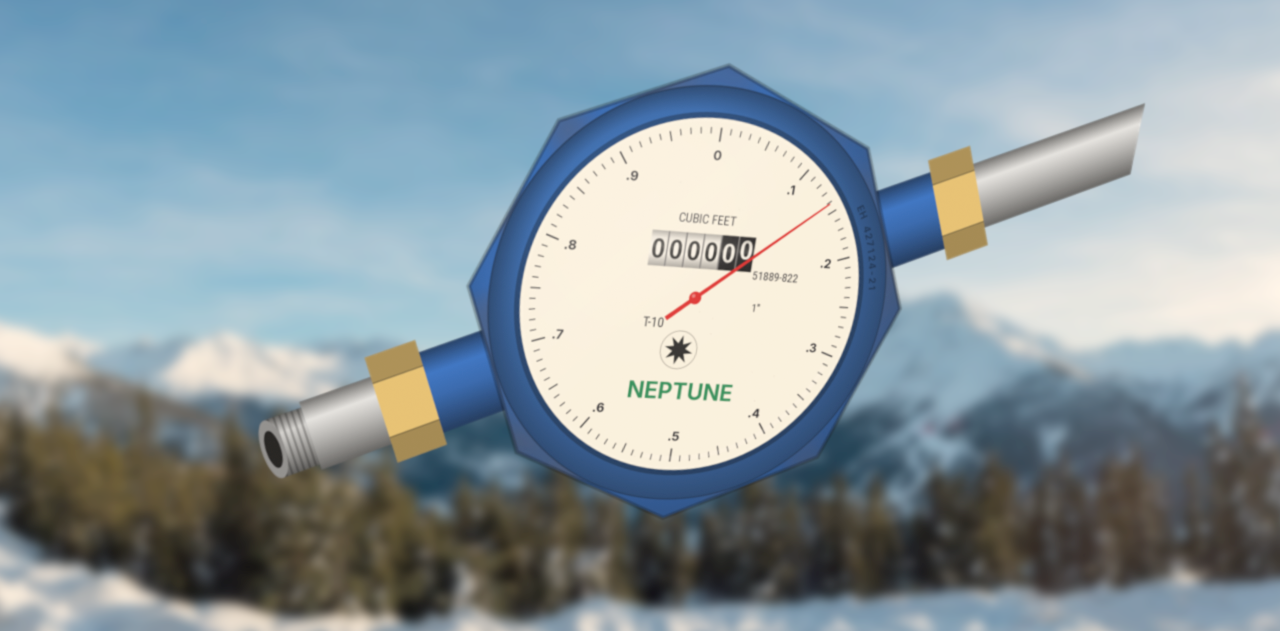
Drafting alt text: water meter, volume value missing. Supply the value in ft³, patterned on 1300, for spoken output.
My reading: 0.14
